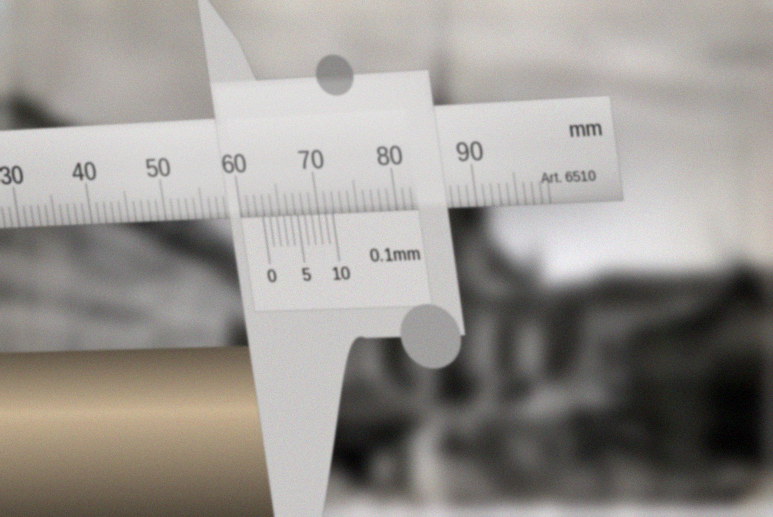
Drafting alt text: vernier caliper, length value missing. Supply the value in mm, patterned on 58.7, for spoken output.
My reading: 62.8
